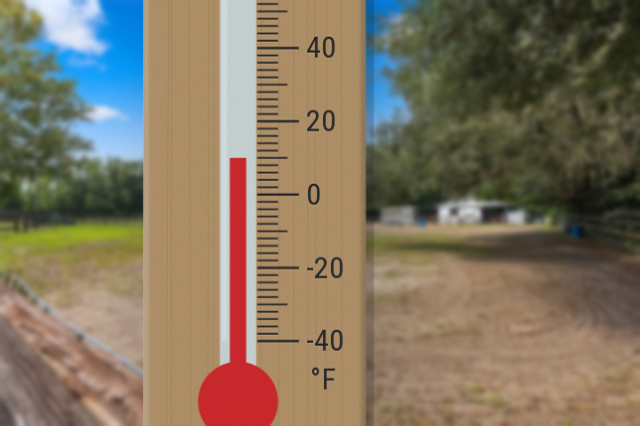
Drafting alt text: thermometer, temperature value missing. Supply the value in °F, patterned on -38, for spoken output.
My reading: 10
